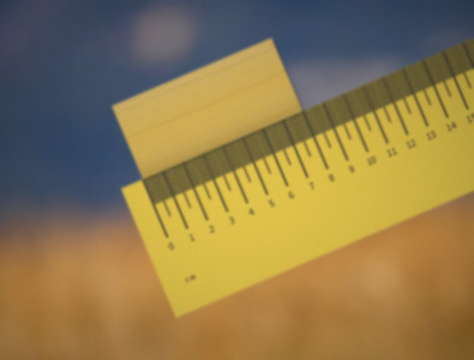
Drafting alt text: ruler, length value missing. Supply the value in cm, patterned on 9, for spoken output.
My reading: 8
